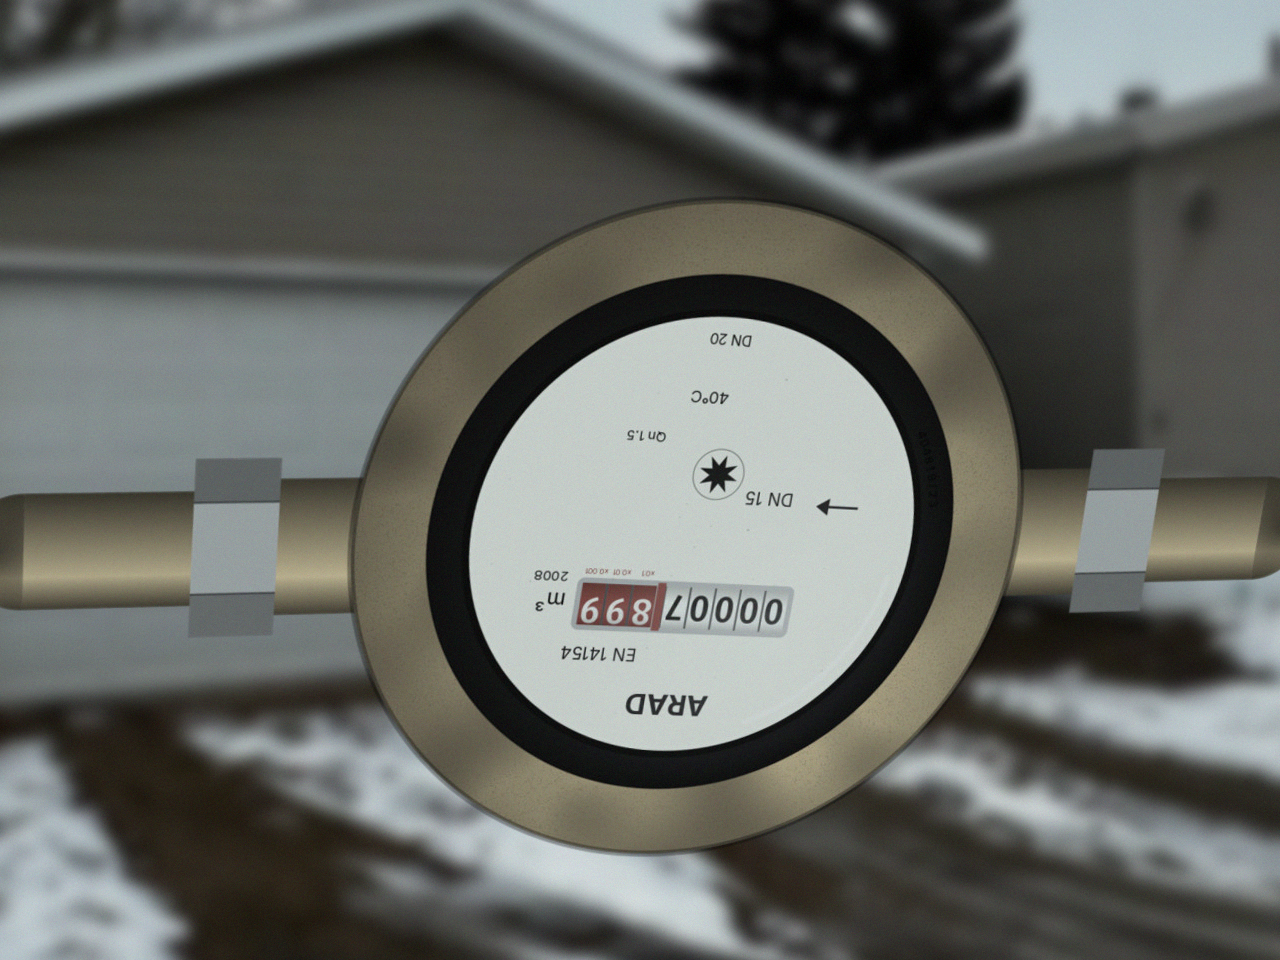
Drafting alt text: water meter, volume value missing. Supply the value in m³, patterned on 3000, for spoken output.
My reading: 7.899
